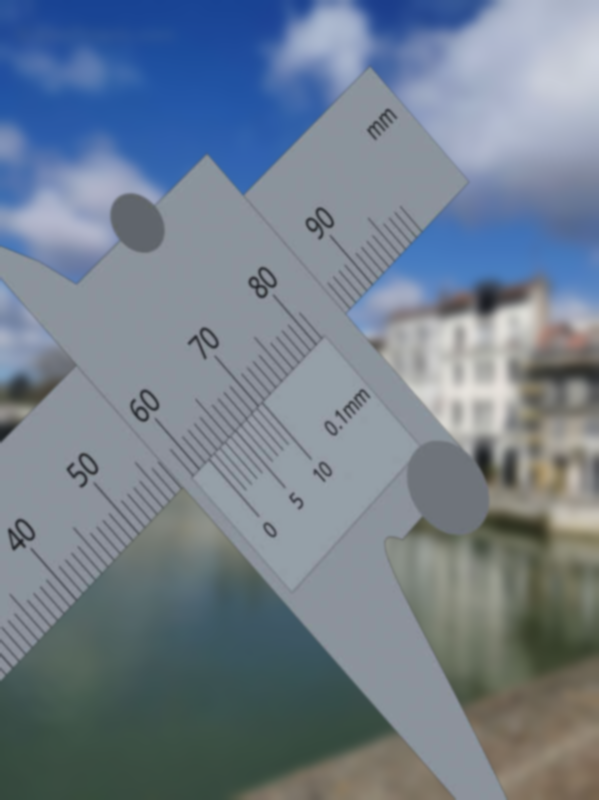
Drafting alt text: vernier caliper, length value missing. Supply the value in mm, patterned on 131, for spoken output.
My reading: 61.6
